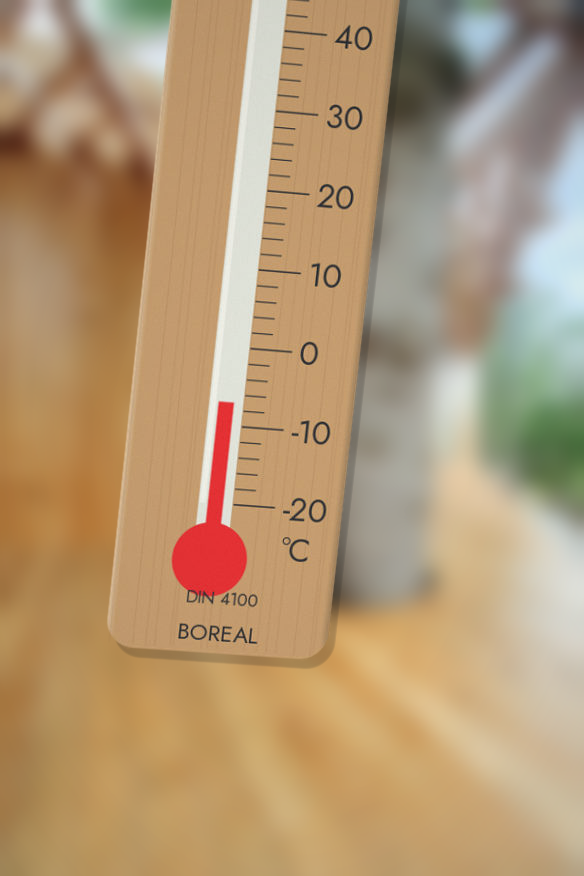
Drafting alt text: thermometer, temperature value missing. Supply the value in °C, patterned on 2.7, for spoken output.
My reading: -7
